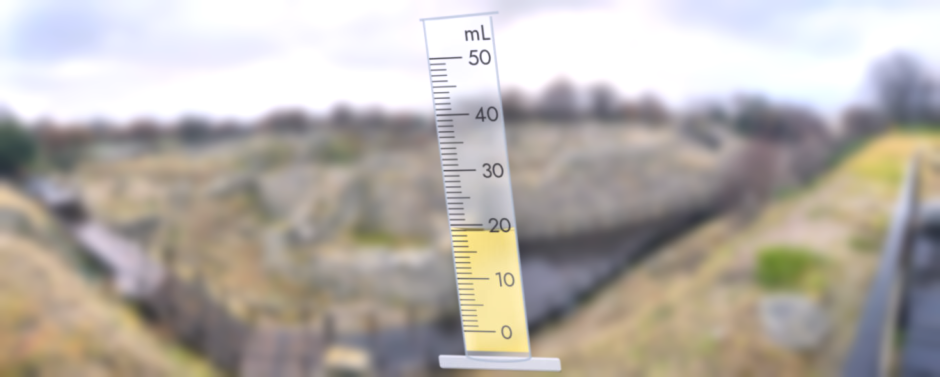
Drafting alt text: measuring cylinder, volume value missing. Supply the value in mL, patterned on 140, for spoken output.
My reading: 19
